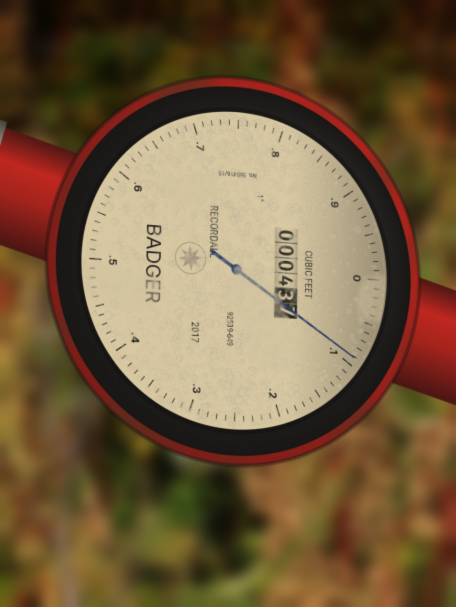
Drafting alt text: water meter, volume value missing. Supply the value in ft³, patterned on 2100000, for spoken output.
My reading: 437.09
